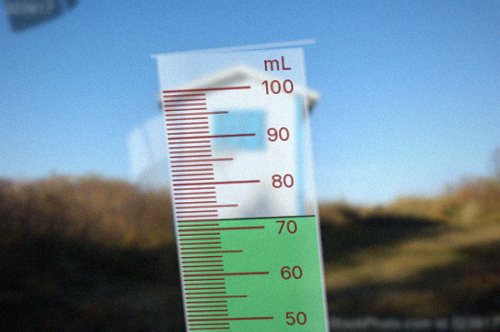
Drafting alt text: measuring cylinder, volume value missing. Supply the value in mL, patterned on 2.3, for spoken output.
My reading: 72
